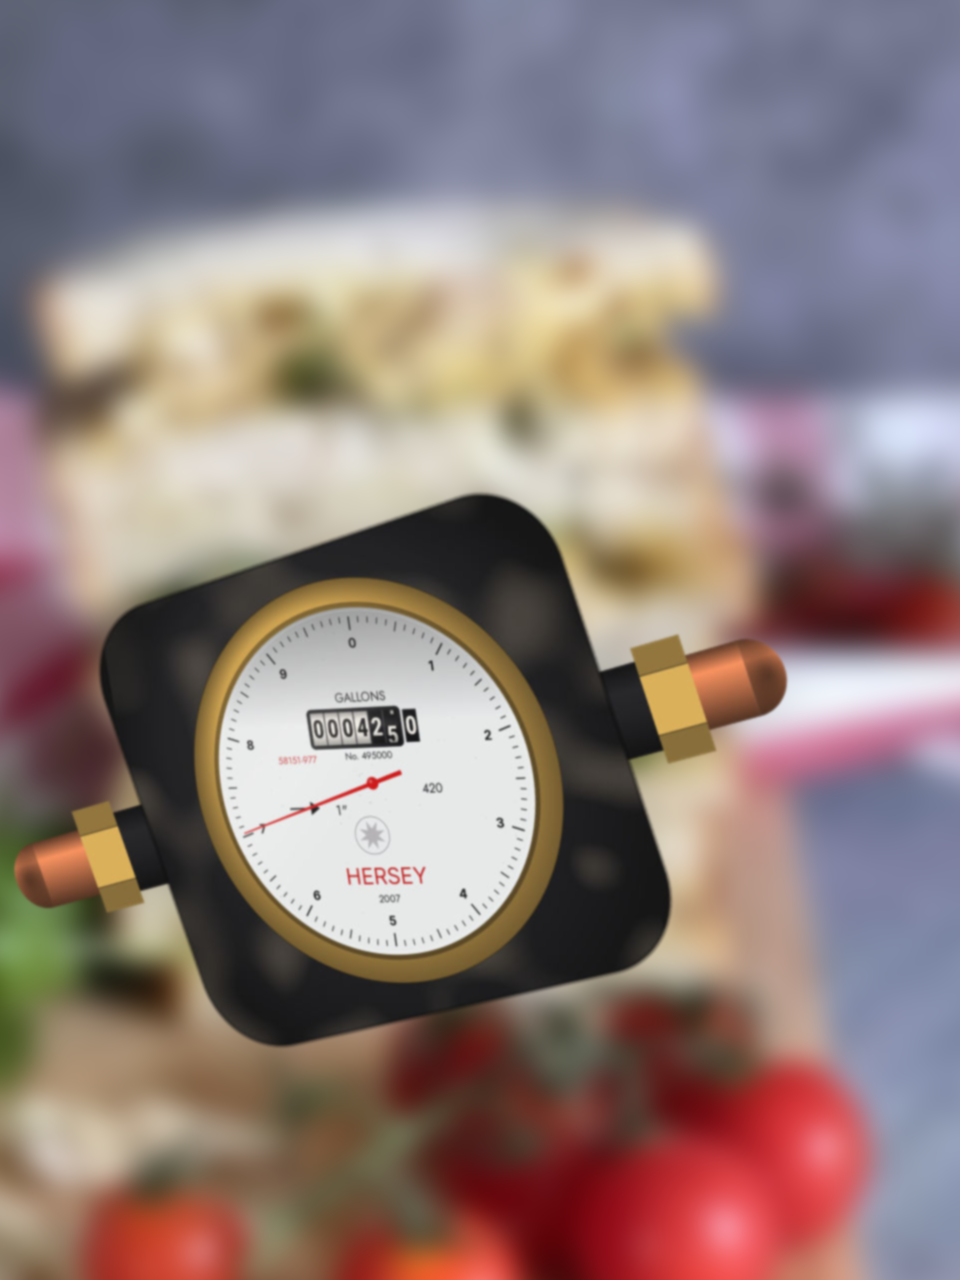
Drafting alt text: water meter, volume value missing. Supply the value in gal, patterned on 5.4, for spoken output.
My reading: 4247.0
